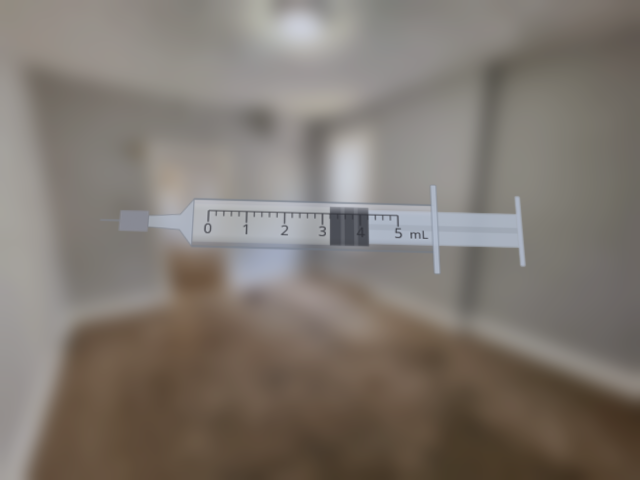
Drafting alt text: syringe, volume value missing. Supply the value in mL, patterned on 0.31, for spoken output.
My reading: 3.2
